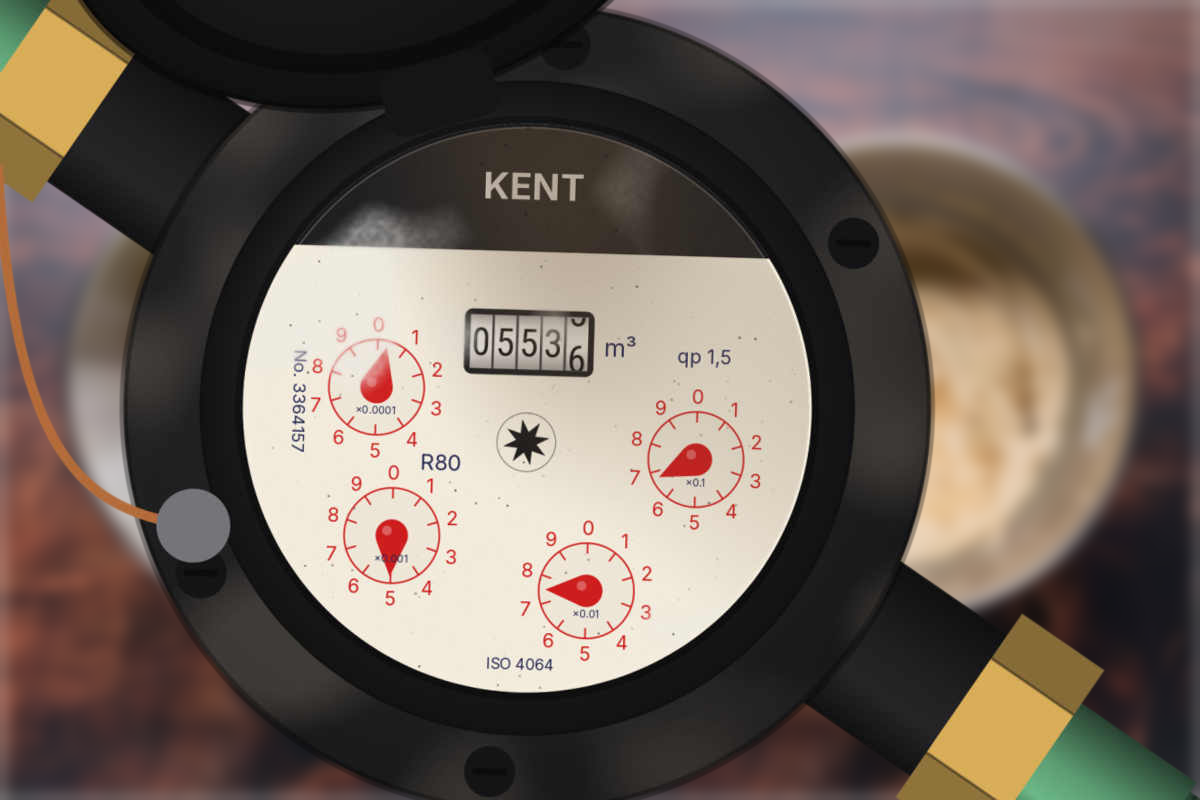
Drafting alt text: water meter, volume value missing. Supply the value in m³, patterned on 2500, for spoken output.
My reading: 5535.6750
